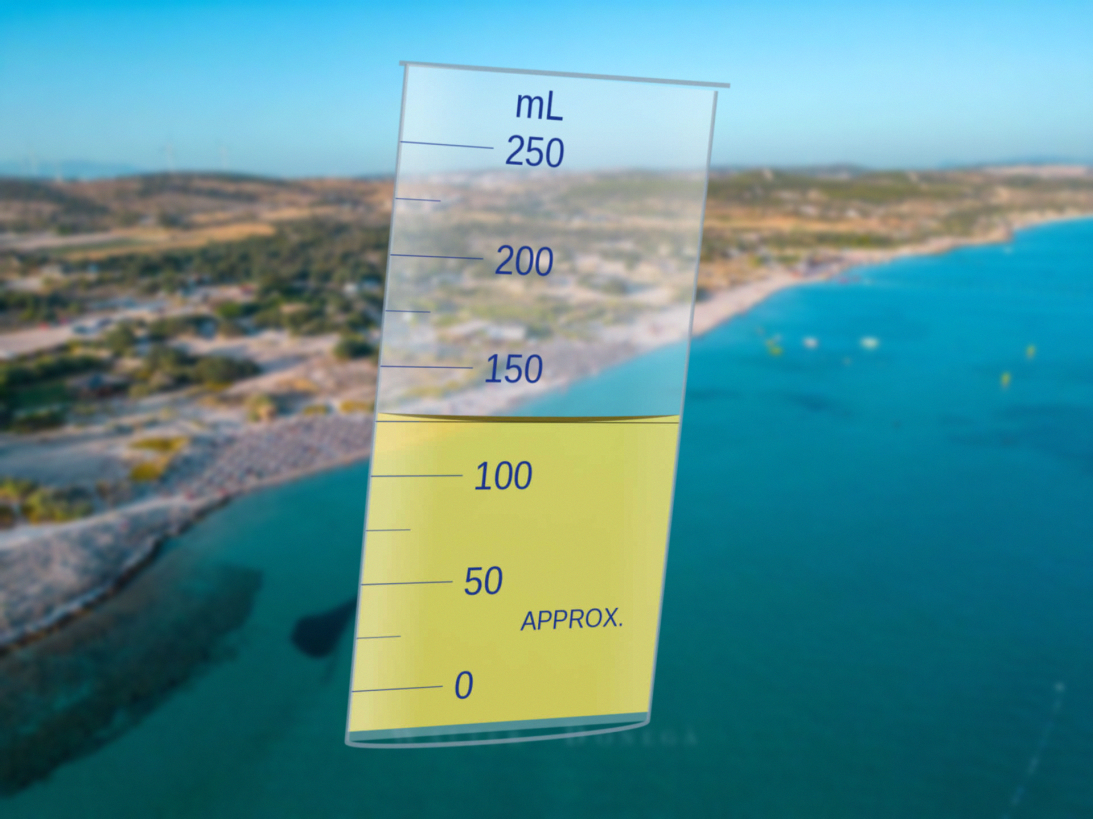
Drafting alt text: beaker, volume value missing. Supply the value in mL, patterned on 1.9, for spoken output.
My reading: 125
